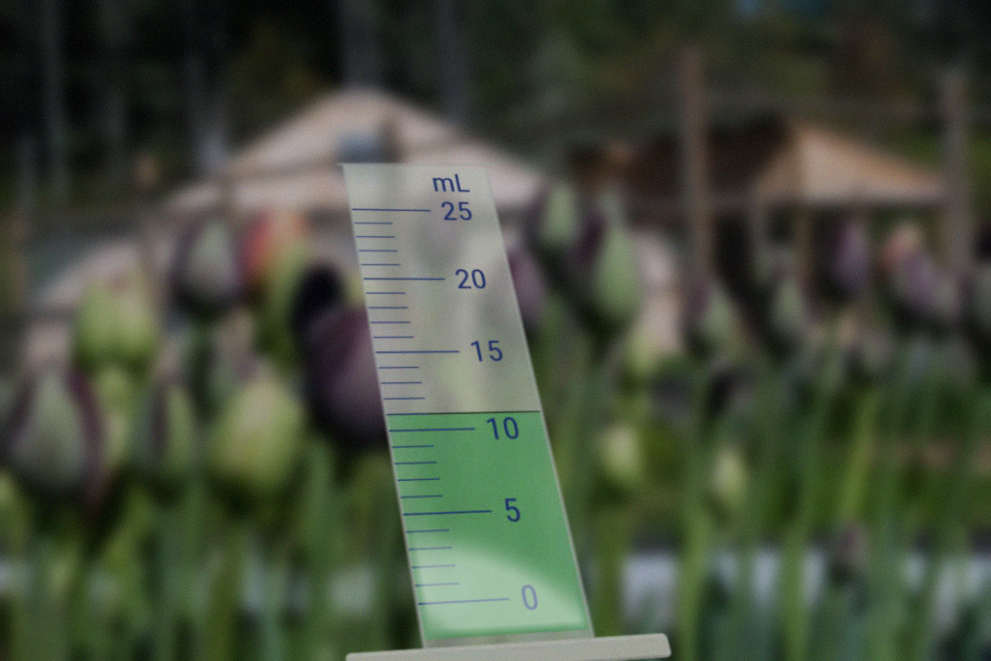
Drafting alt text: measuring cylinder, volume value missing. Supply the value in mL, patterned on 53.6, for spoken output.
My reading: 11
